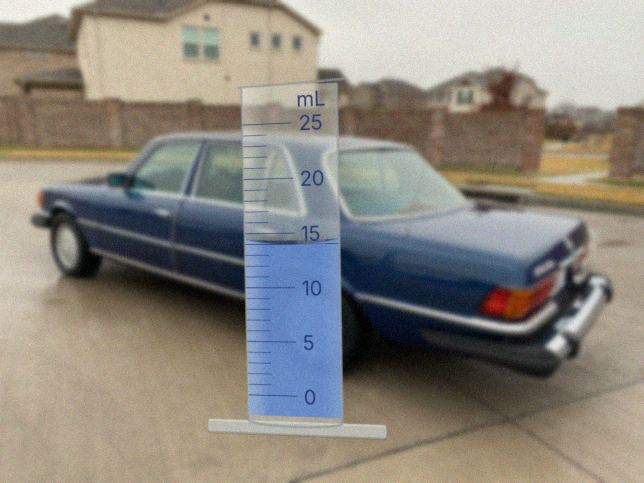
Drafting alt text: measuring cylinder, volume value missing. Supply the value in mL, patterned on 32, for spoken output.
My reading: 14
